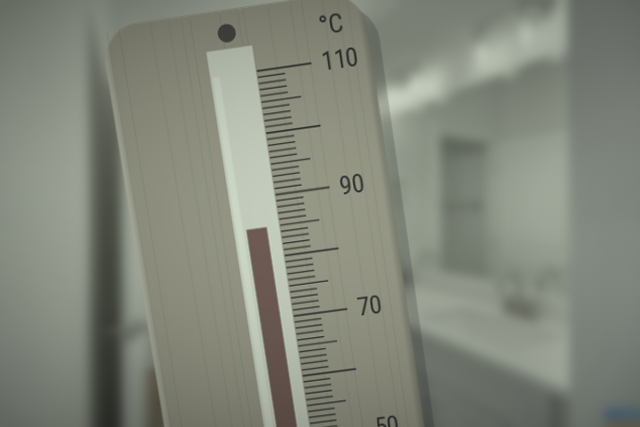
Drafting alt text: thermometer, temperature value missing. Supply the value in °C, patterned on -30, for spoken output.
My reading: 85
